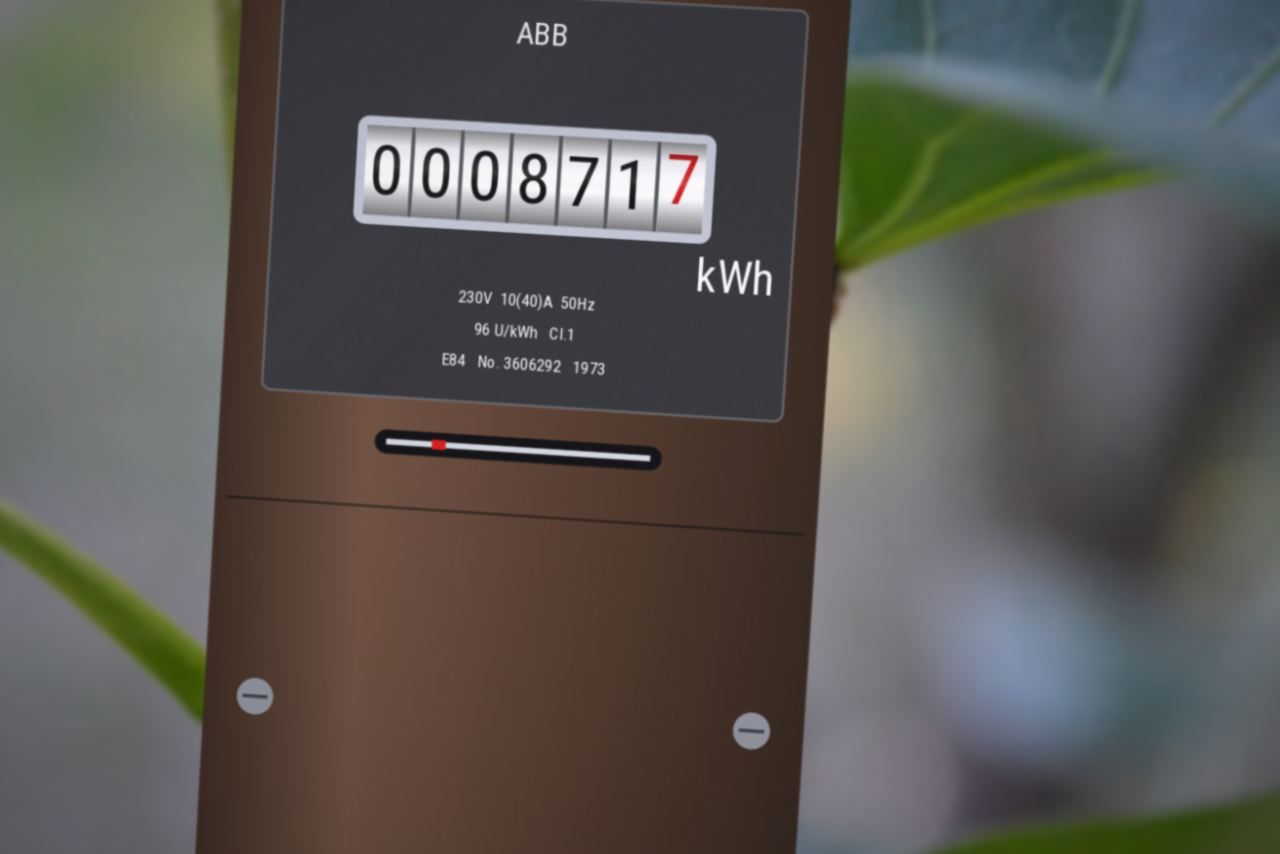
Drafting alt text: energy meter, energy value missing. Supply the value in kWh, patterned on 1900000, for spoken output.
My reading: 871.7
